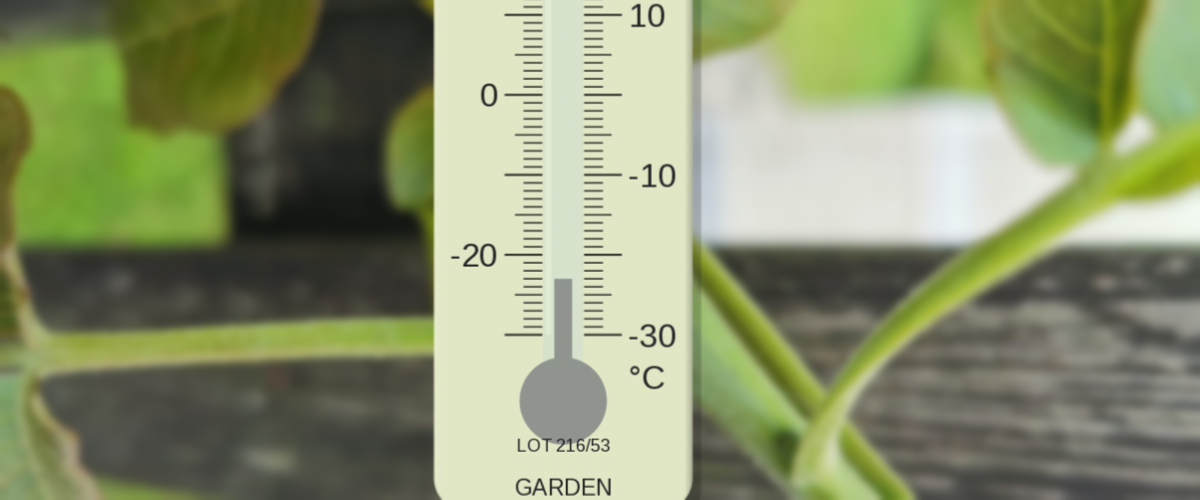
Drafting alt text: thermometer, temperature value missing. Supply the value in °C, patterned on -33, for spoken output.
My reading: -23
